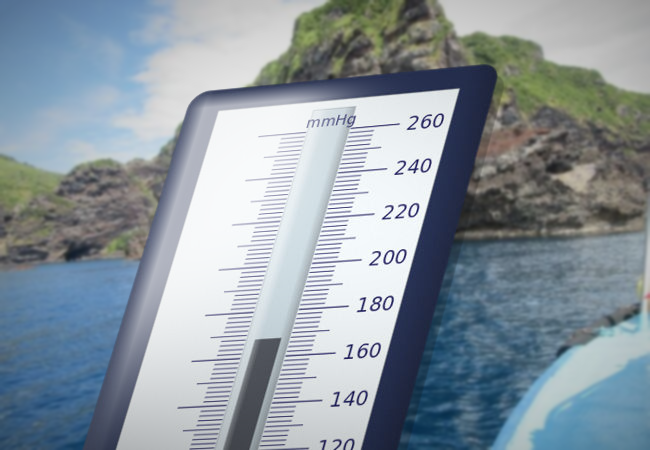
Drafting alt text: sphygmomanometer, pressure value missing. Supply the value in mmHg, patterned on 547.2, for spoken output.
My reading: 168
